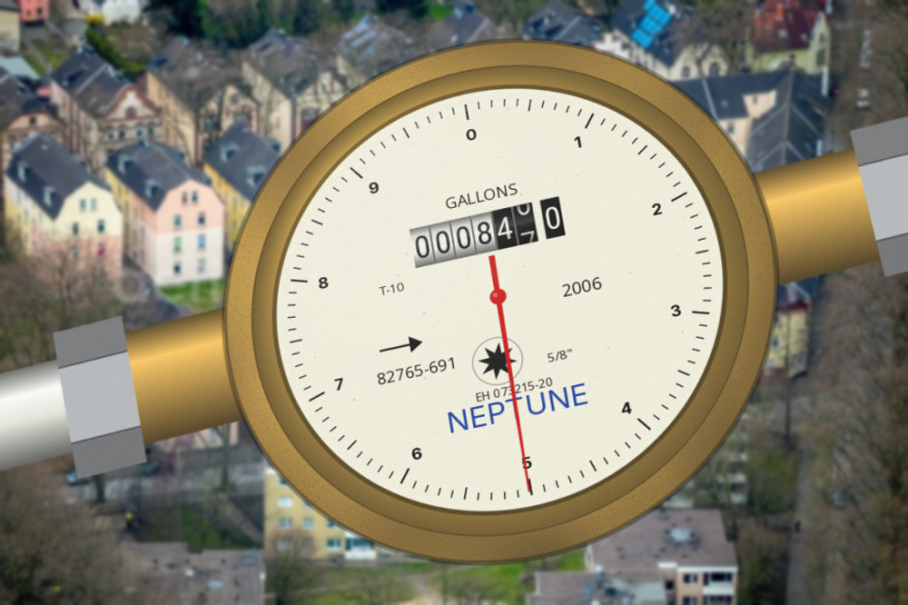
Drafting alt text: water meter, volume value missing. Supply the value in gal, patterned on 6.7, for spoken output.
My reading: 8465.0
